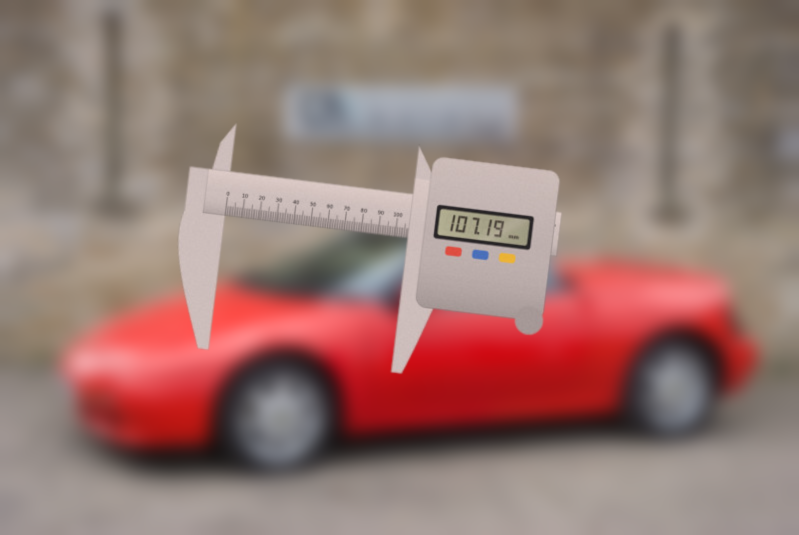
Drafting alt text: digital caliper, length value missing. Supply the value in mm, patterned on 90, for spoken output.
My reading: 107.19
